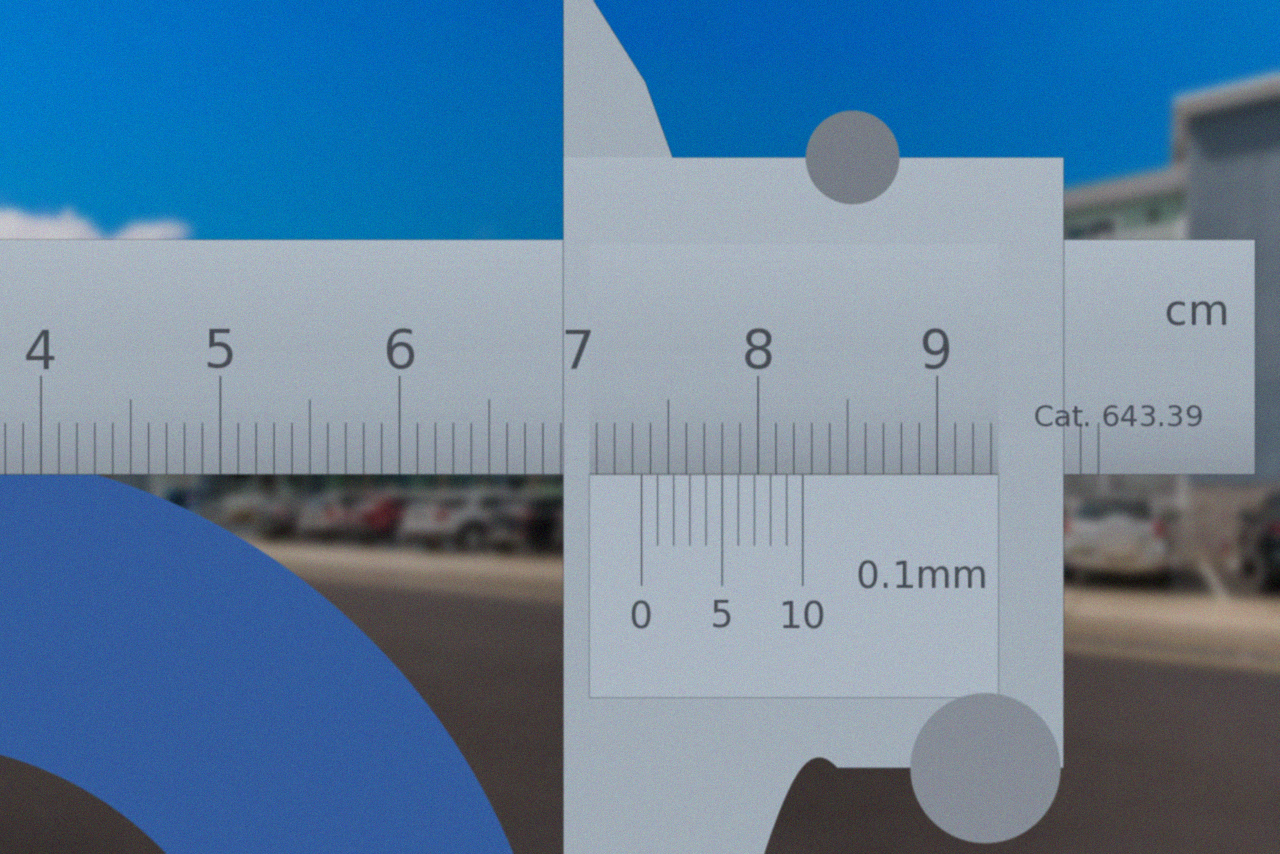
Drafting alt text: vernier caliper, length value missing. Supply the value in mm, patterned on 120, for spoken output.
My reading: 73.5
